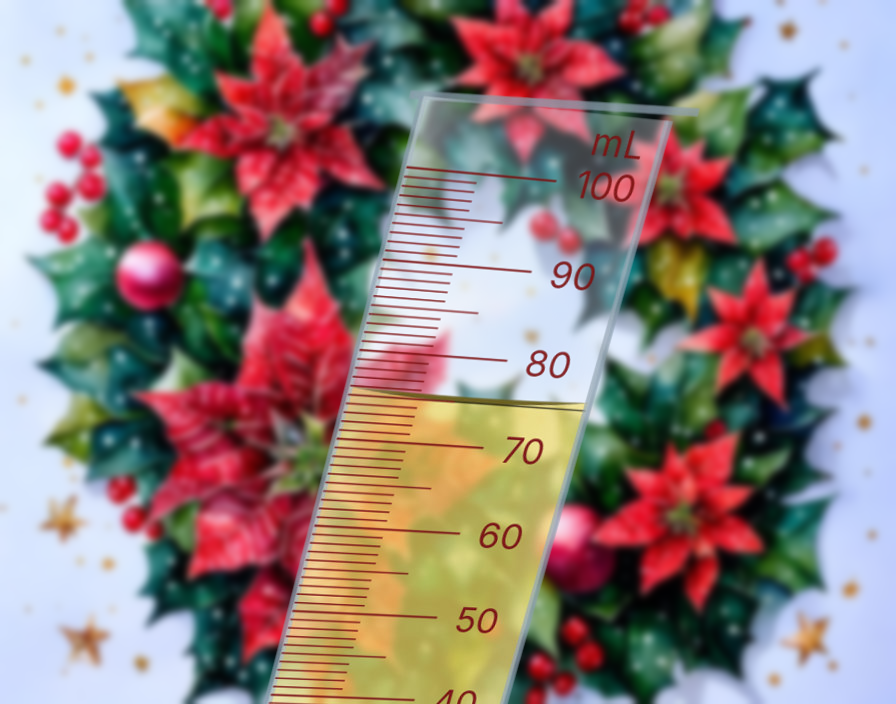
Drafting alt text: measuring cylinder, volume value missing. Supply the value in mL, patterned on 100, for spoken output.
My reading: 75
